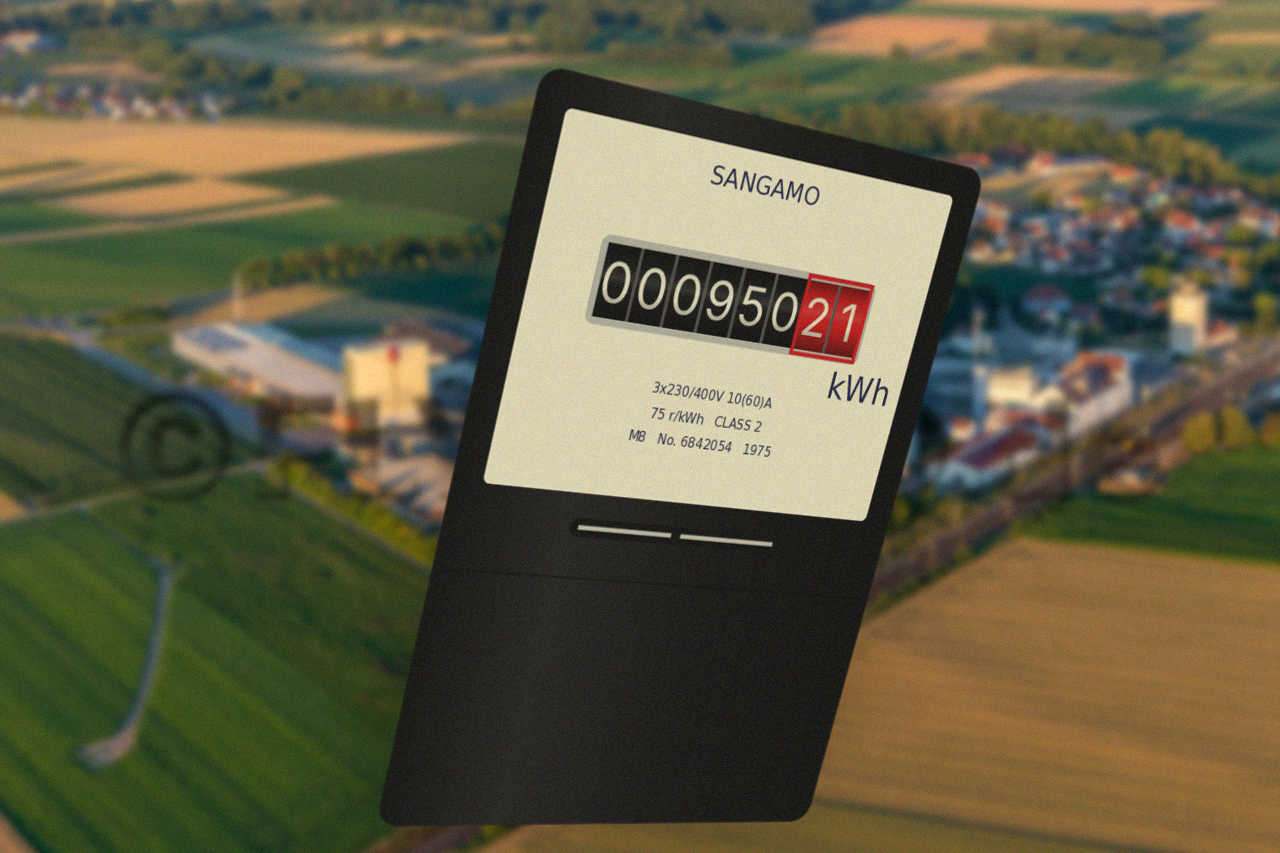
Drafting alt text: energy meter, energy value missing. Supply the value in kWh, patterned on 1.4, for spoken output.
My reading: 950.21
